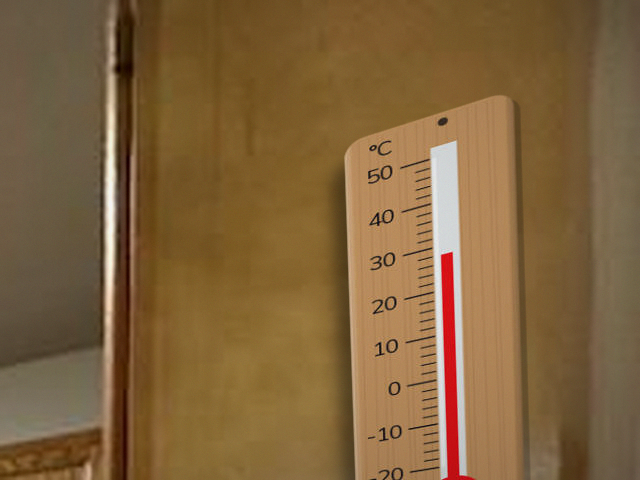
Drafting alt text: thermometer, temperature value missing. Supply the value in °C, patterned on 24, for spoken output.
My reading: 28
